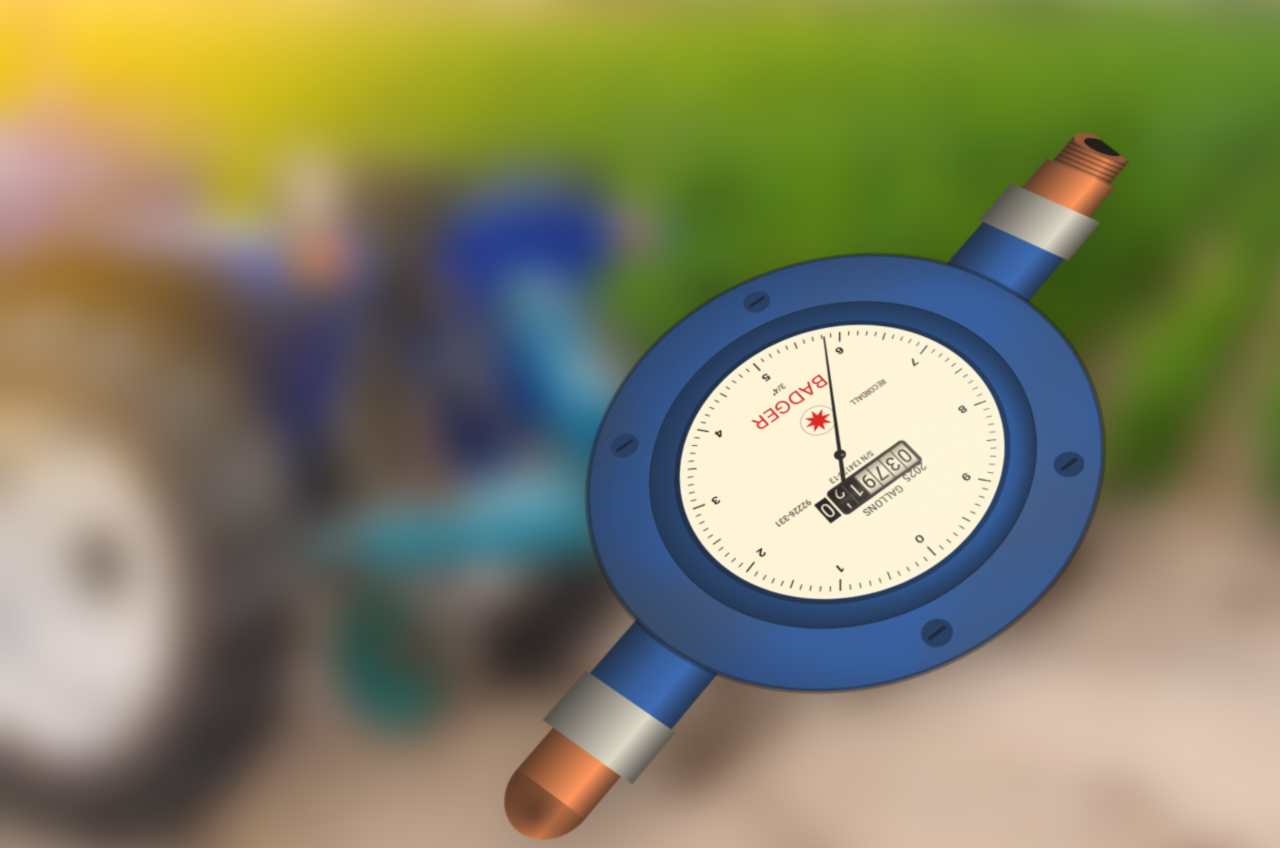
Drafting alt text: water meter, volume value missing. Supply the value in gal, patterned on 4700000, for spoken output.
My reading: 379115.8
